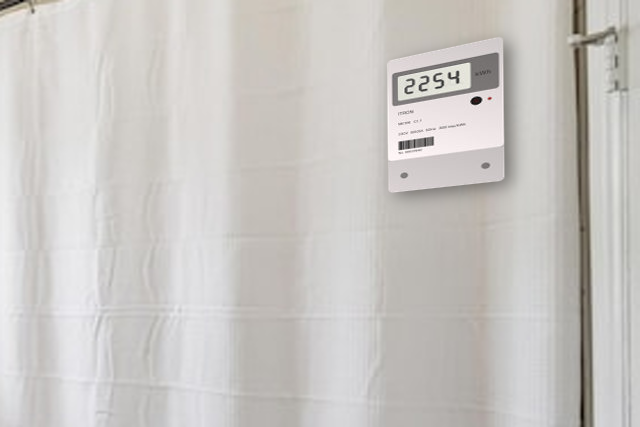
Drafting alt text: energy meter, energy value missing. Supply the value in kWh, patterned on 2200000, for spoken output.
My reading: 2254
